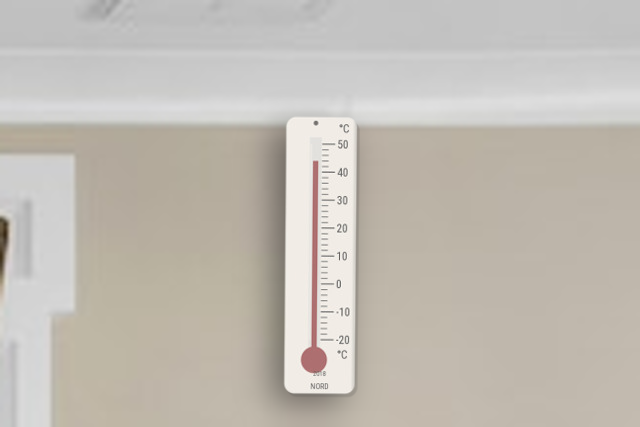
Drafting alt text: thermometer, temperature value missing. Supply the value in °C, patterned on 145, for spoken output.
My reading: 44
